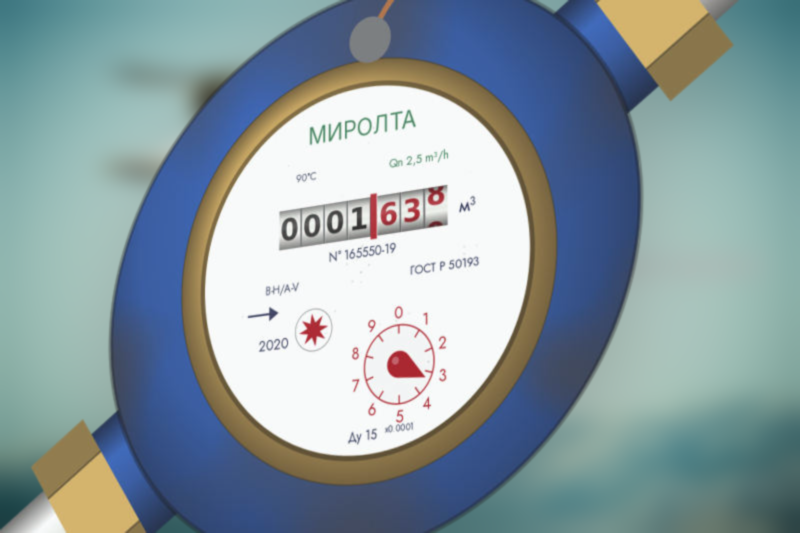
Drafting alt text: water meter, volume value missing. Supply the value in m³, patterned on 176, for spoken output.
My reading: 1.6383
